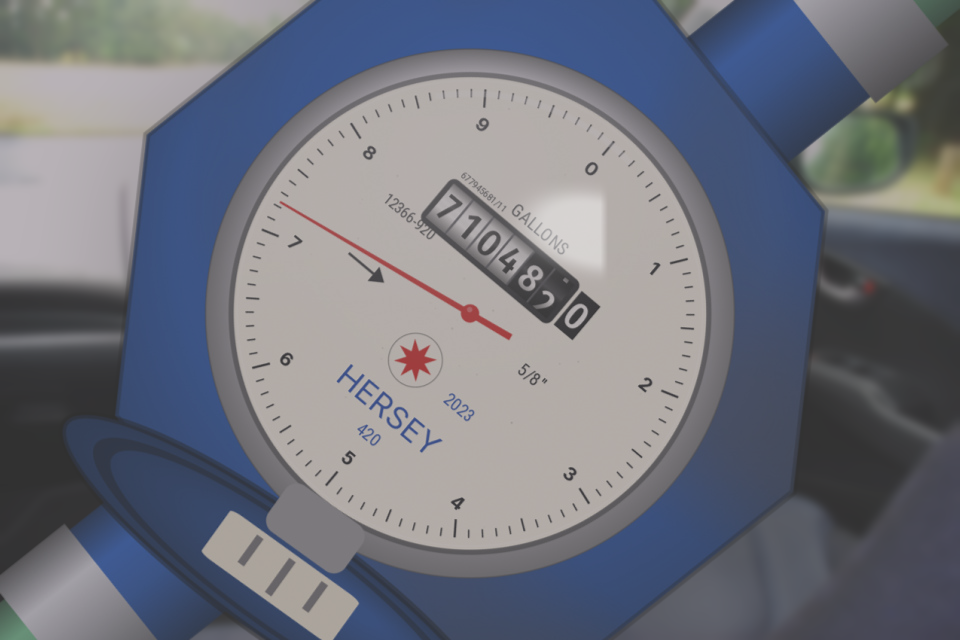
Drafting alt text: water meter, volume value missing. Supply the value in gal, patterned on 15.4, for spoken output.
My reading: 7104817.2
